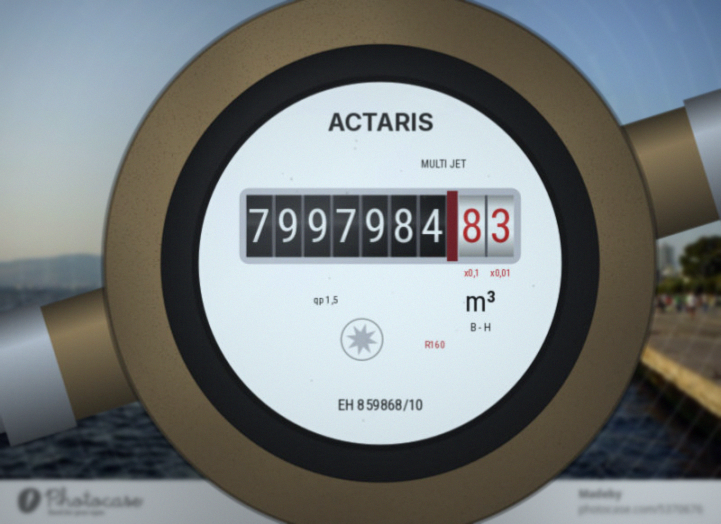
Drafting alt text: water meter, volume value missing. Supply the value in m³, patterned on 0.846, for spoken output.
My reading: 7997984.83
